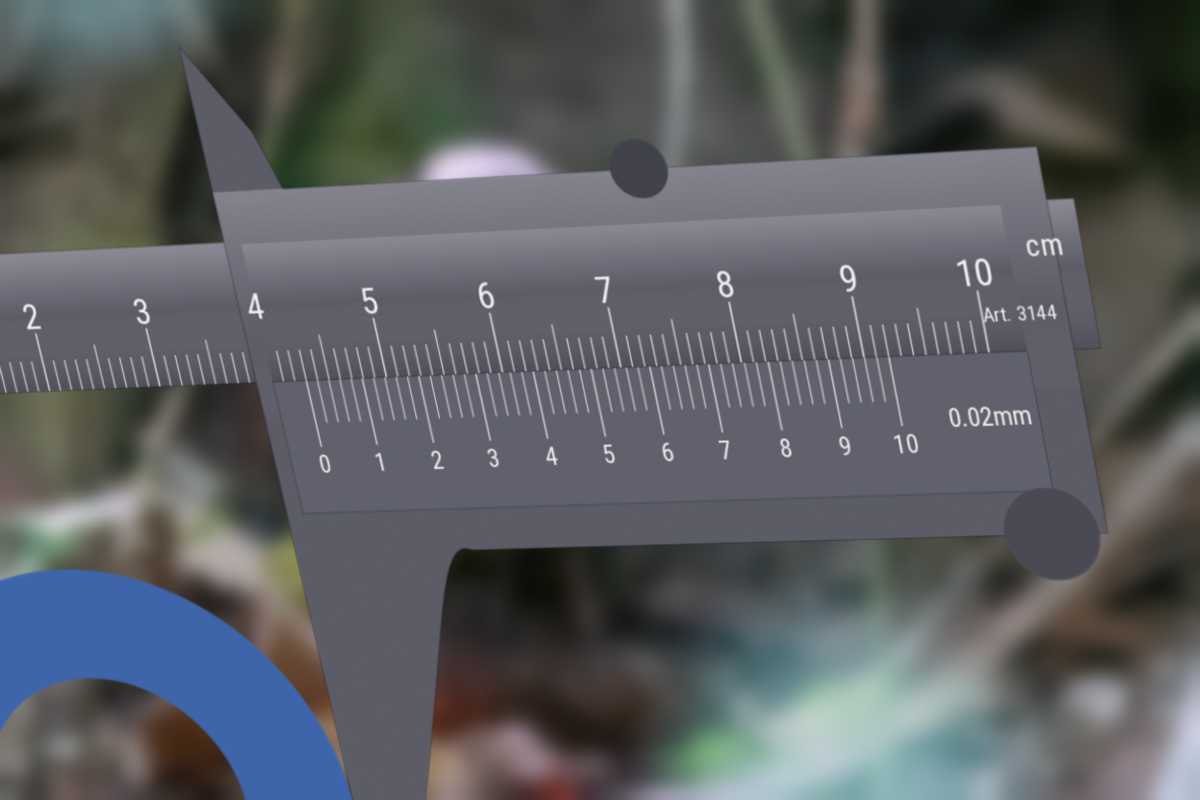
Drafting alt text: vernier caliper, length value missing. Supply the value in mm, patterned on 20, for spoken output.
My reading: 43.0
